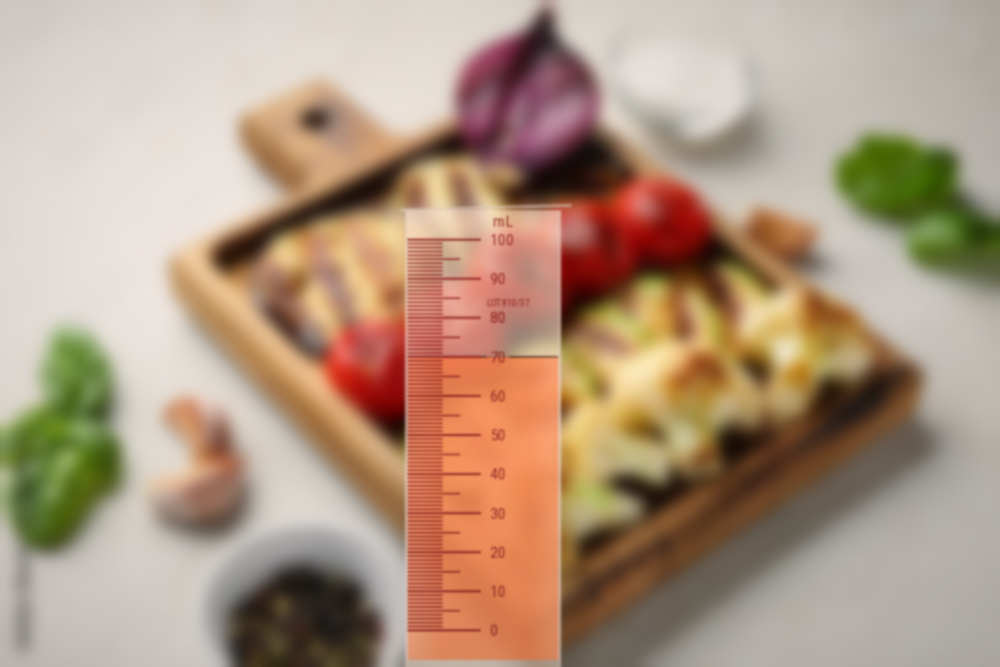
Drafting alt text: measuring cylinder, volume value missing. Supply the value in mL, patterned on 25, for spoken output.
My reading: 70
